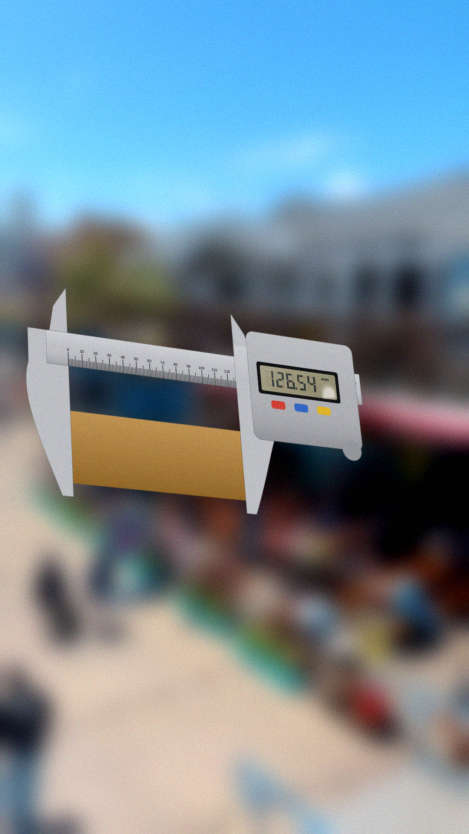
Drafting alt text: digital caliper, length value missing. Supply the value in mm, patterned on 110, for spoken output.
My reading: 126.54
